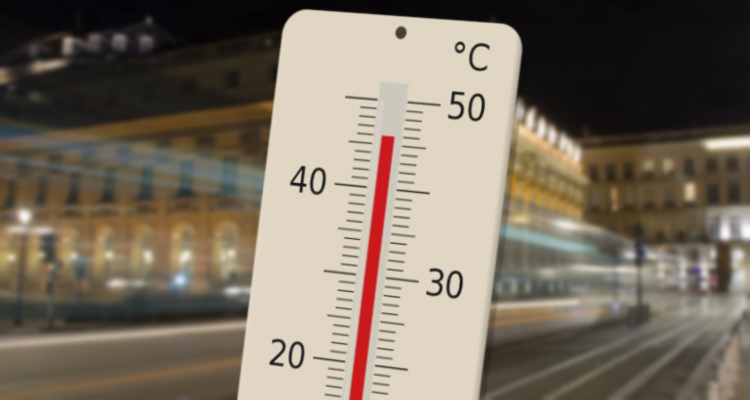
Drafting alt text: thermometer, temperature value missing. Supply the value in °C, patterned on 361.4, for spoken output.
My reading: 46
